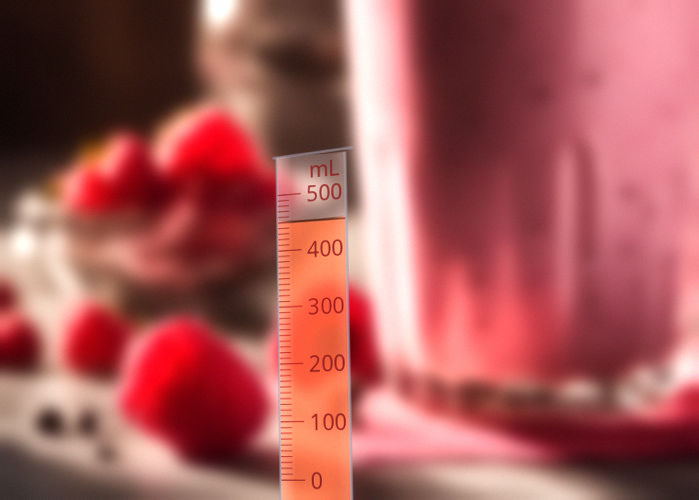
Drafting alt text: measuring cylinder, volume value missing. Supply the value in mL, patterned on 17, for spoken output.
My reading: 450
